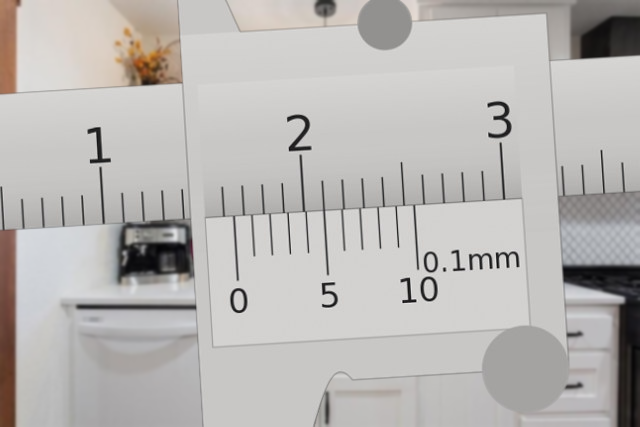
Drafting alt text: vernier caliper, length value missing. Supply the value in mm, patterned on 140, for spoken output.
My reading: 16.5
